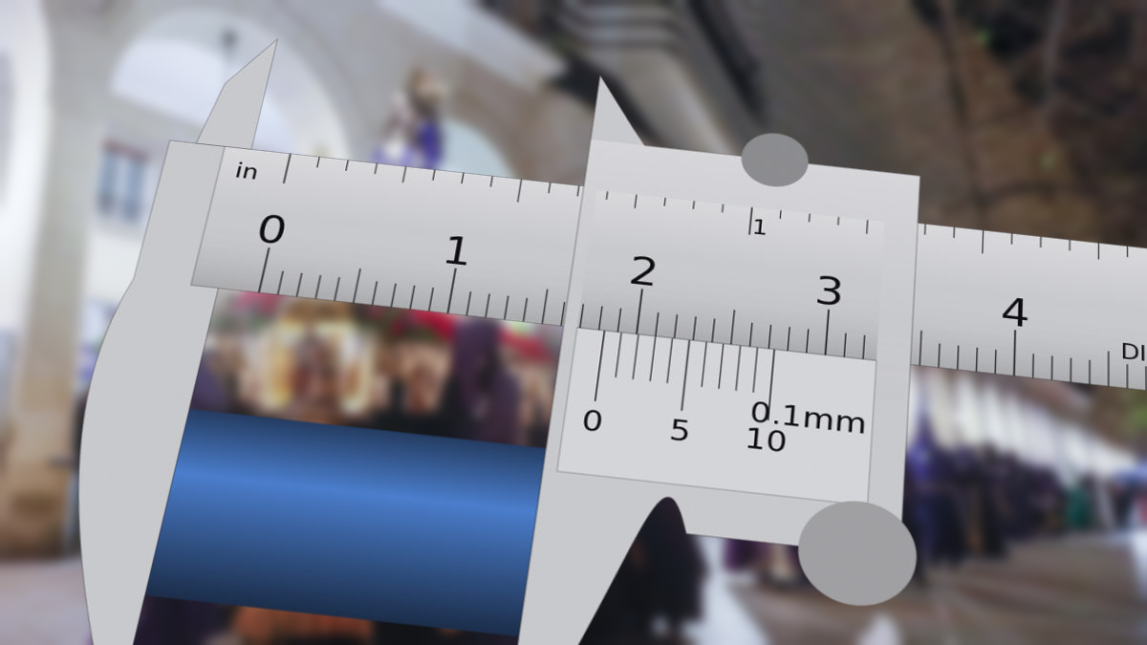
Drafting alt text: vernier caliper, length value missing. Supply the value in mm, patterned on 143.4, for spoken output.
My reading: 18.3
